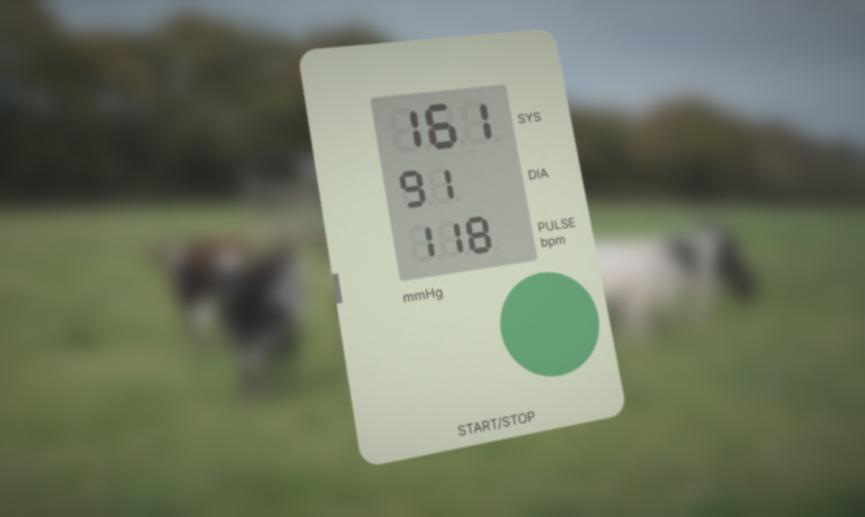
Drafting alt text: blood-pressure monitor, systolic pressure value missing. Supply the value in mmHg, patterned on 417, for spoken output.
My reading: 161
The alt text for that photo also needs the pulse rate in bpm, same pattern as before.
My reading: 118
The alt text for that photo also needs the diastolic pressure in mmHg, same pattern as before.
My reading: 91
